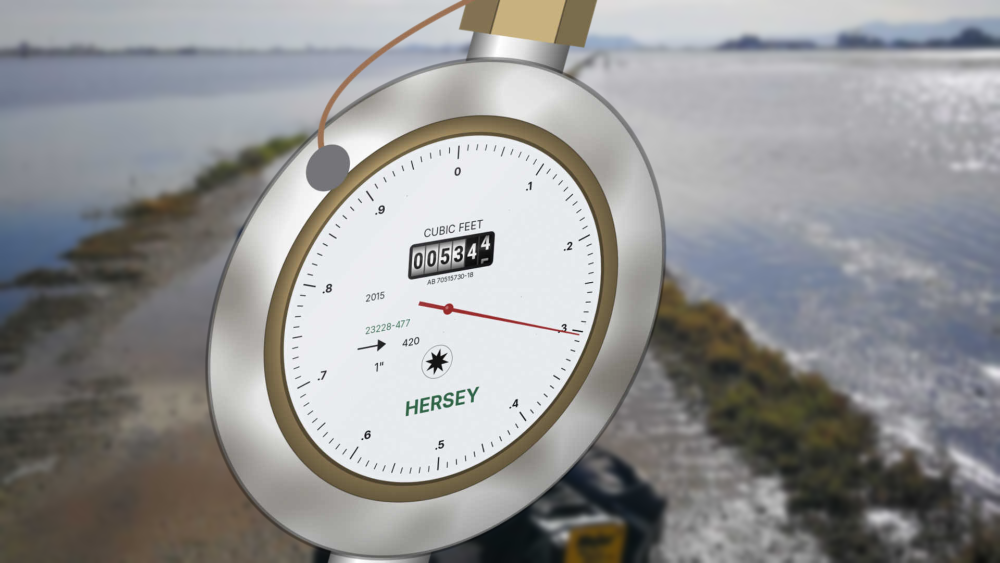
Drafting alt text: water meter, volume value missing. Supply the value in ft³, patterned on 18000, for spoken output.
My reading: 5344.30
